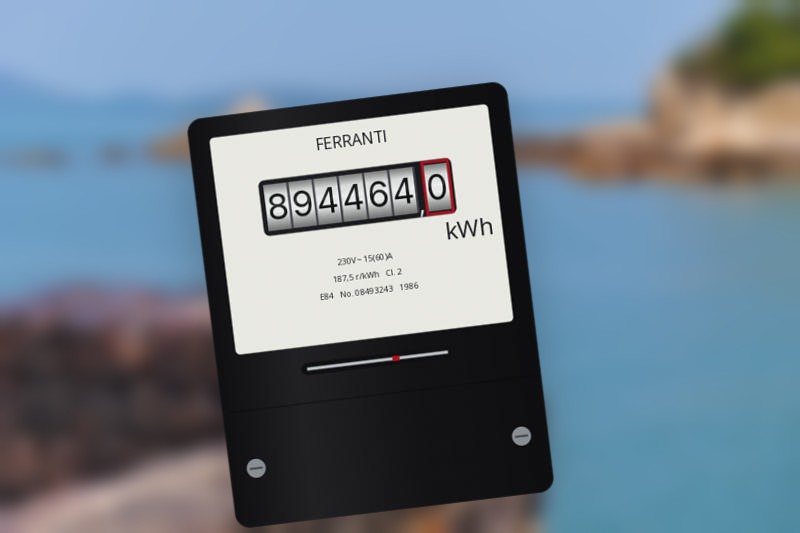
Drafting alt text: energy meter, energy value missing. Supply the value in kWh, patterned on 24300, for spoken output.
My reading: 894464.0
